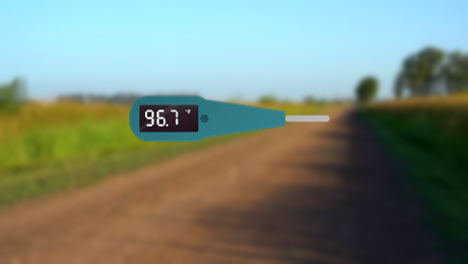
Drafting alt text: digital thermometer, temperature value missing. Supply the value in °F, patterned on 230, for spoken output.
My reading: 96.7
